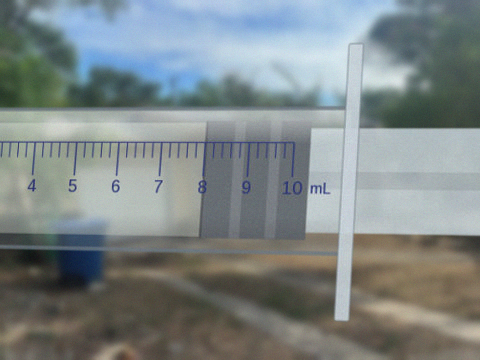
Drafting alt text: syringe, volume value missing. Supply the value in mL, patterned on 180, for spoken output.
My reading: 8
